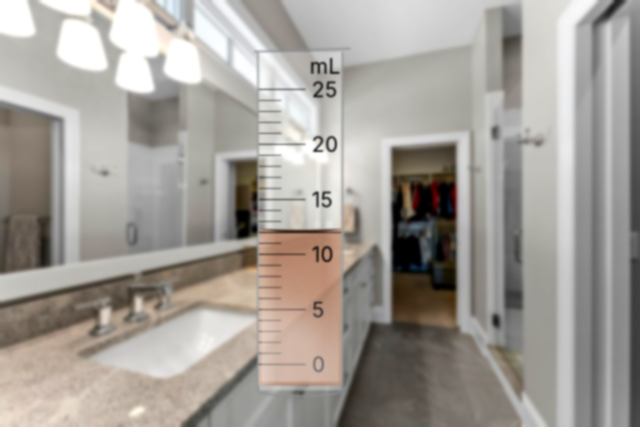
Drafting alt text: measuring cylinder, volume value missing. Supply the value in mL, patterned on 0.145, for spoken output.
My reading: 12
